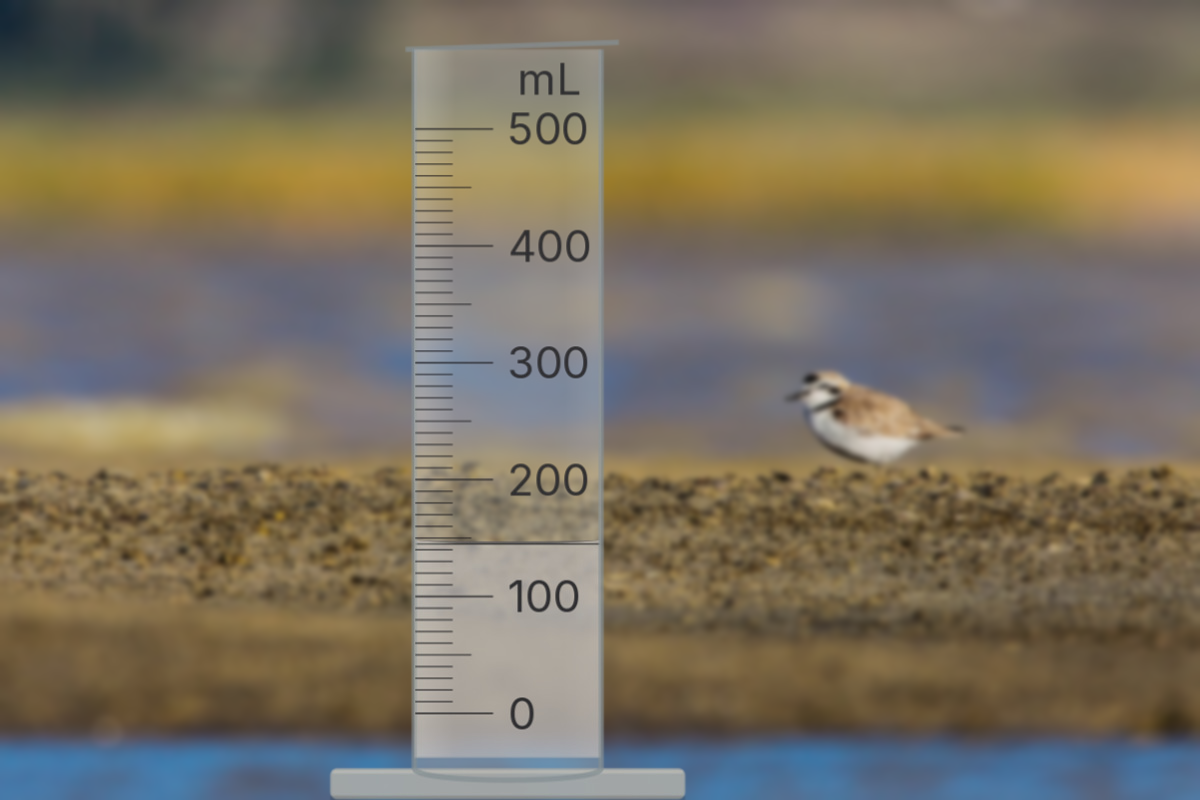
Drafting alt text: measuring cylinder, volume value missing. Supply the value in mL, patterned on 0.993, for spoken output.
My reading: 145
